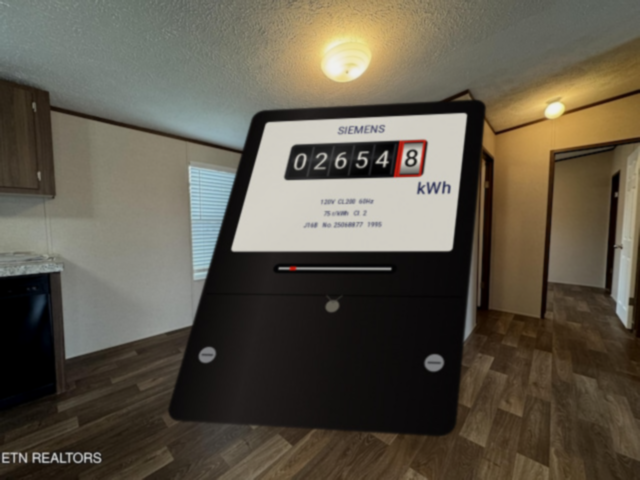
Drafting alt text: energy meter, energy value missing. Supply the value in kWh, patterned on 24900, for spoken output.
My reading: 2654.8
